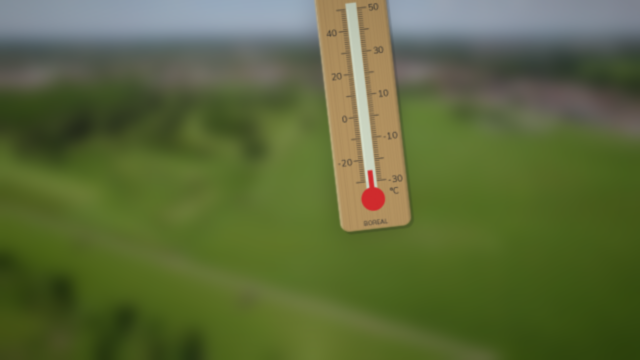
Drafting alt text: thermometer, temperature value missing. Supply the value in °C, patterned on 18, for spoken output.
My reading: -25
